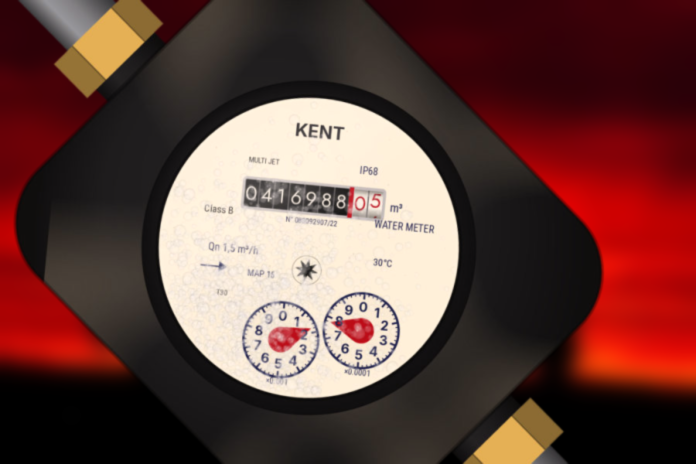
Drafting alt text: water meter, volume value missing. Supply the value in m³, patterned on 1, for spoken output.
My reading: 416988.0517
